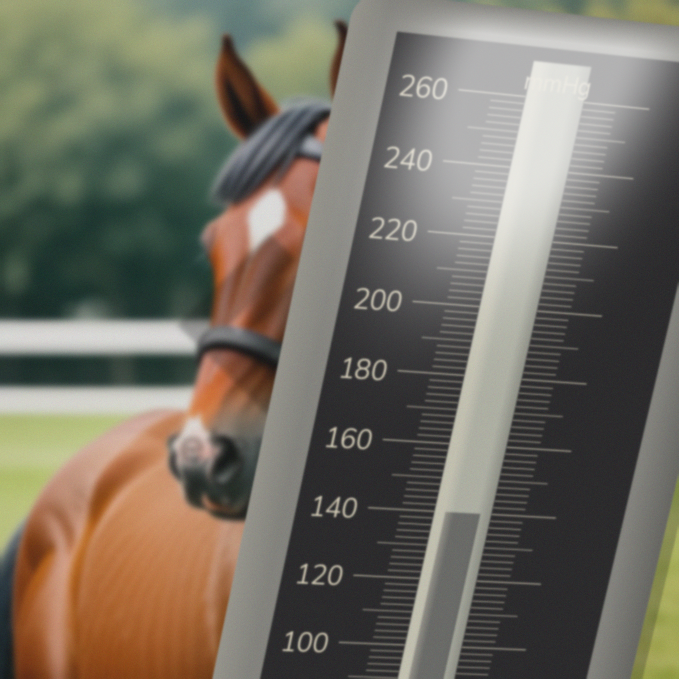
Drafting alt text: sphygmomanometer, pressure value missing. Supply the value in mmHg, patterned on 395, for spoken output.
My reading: 140
